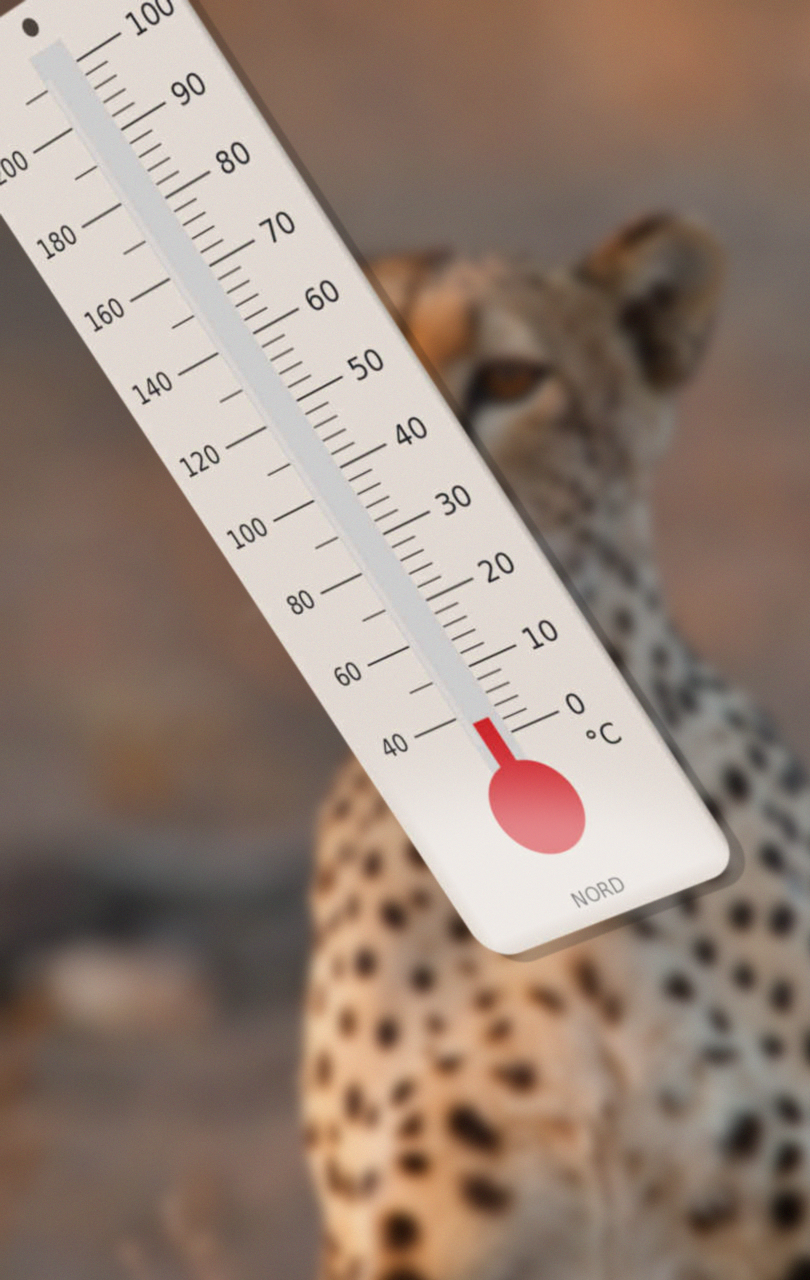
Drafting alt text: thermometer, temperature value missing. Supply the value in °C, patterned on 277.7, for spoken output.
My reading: 3
